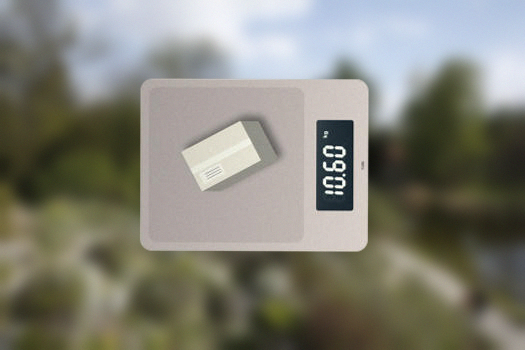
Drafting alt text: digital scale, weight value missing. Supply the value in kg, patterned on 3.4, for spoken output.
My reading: 10.60
